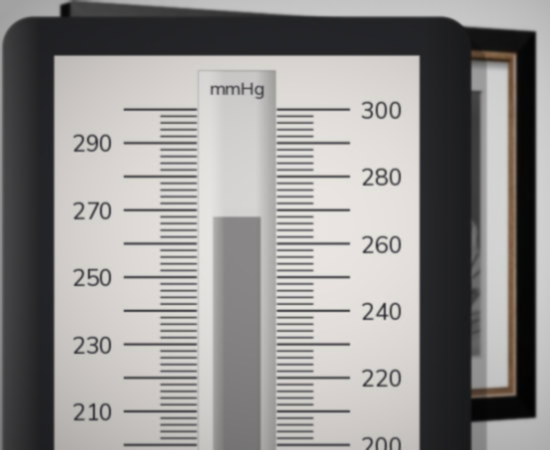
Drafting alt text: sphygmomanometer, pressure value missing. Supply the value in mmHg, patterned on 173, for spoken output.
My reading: 268
